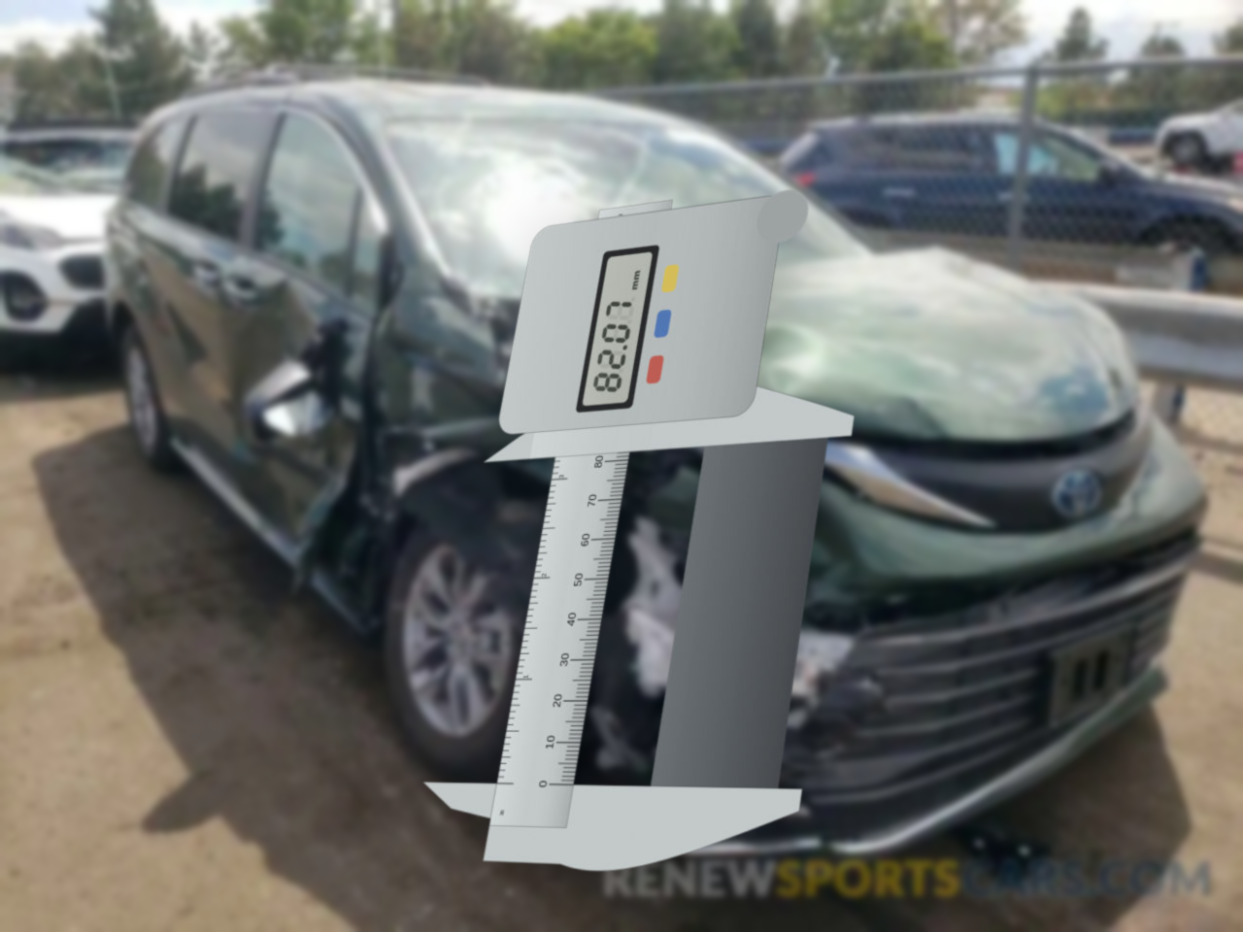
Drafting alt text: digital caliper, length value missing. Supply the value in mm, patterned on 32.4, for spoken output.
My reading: 82.07
